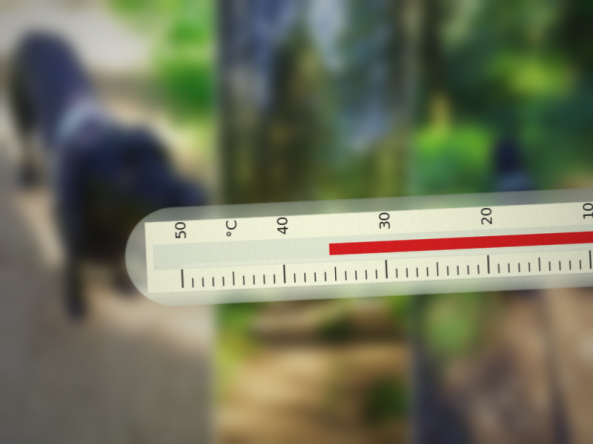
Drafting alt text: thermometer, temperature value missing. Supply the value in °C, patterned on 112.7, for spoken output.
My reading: 35.5
